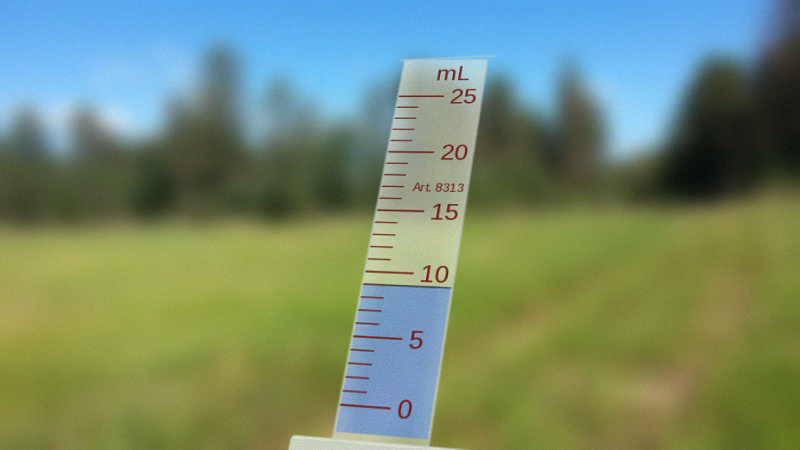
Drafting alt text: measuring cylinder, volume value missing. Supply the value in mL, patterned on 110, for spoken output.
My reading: 9
